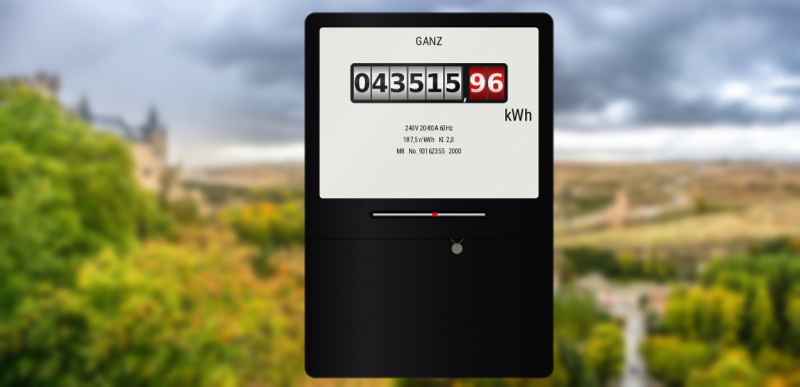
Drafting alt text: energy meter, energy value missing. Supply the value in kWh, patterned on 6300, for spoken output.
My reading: 43515.96
